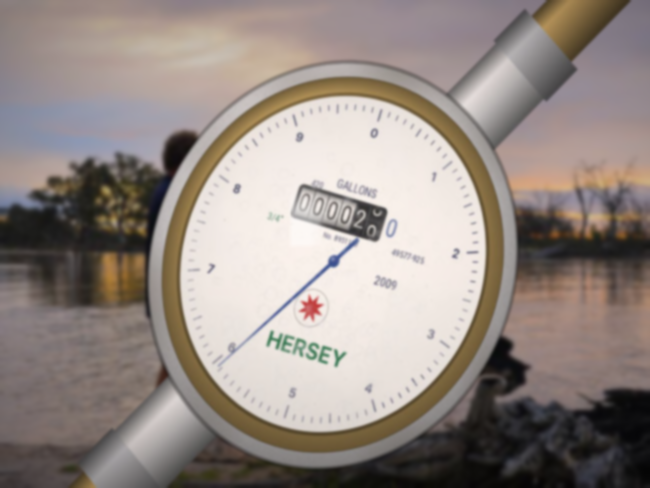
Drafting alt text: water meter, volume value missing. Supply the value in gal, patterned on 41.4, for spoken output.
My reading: 285.9
